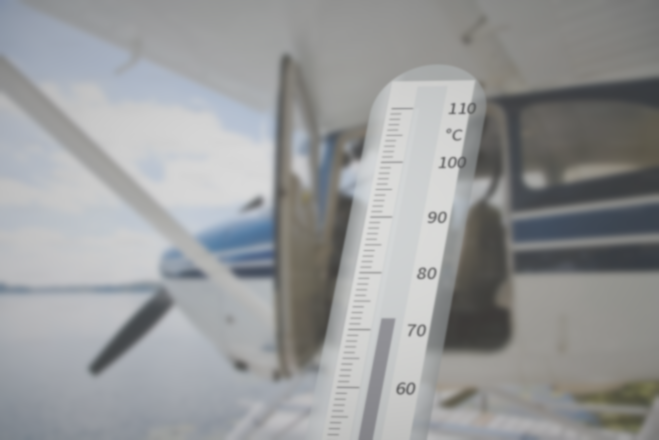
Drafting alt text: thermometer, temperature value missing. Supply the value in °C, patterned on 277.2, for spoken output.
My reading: 72
